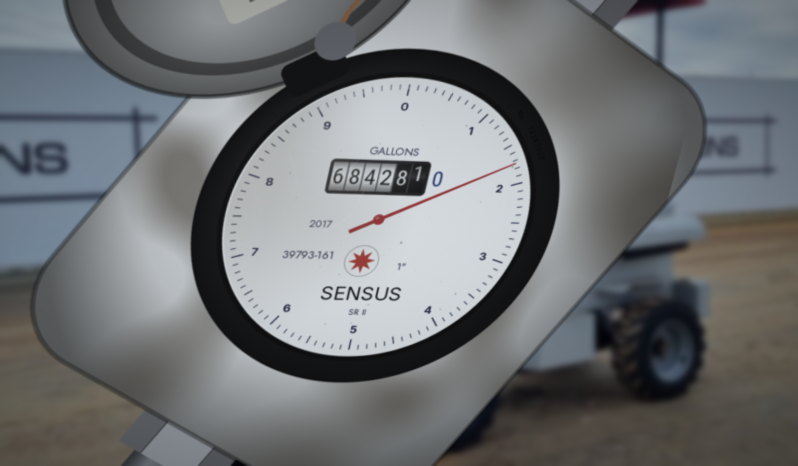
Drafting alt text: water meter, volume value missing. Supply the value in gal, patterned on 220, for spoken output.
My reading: 6842811.7
